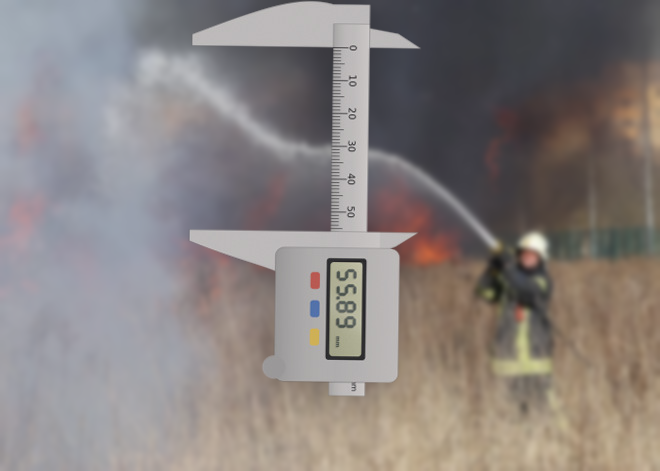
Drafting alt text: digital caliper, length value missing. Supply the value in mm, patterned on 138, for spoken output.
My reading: 55.89
